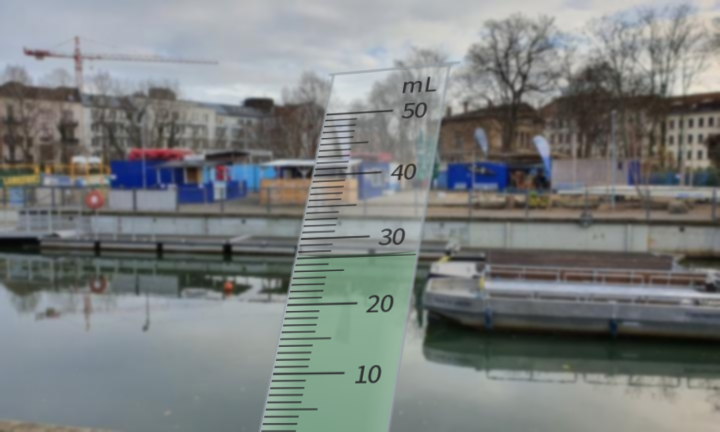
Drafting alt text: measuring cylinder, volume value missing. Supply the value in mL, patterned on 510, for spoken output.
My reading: 27
